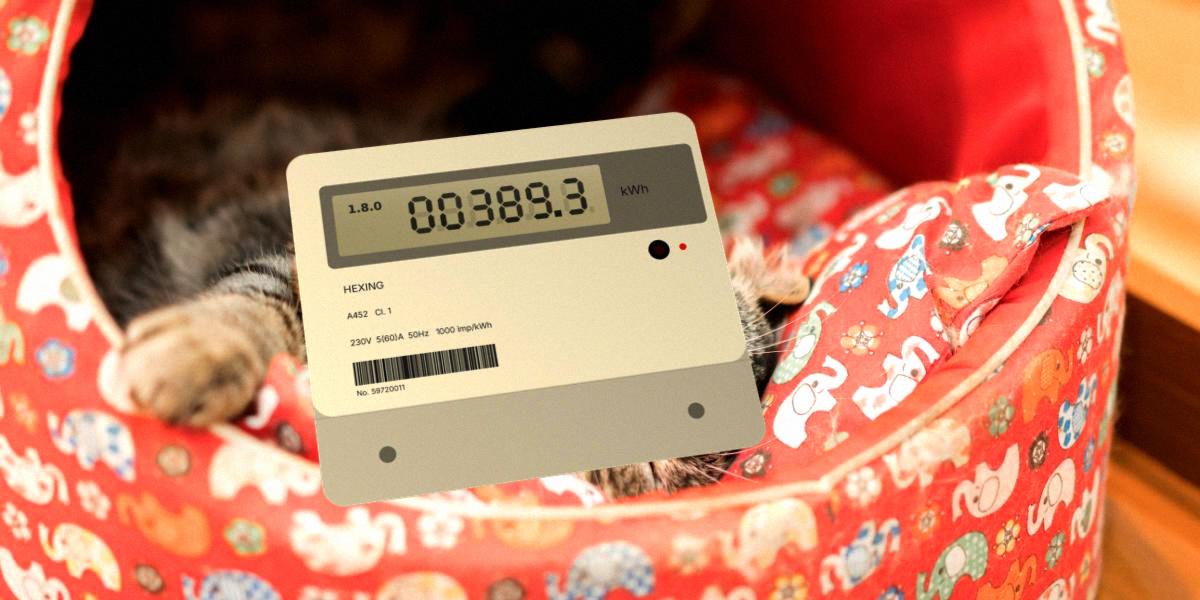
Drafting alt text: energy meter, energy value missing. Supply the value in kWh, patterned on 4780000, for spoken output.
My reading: 389.3
